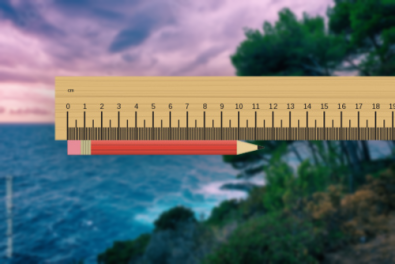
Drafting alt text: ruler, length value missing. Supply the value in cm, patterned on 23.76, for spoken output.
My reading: 11.5
